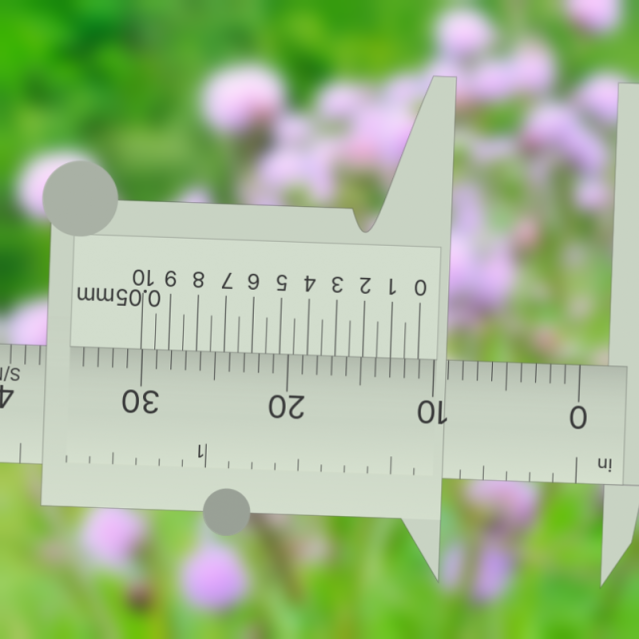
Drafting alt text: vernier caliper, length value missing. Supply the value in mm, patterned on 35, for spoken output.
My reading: 11.1
